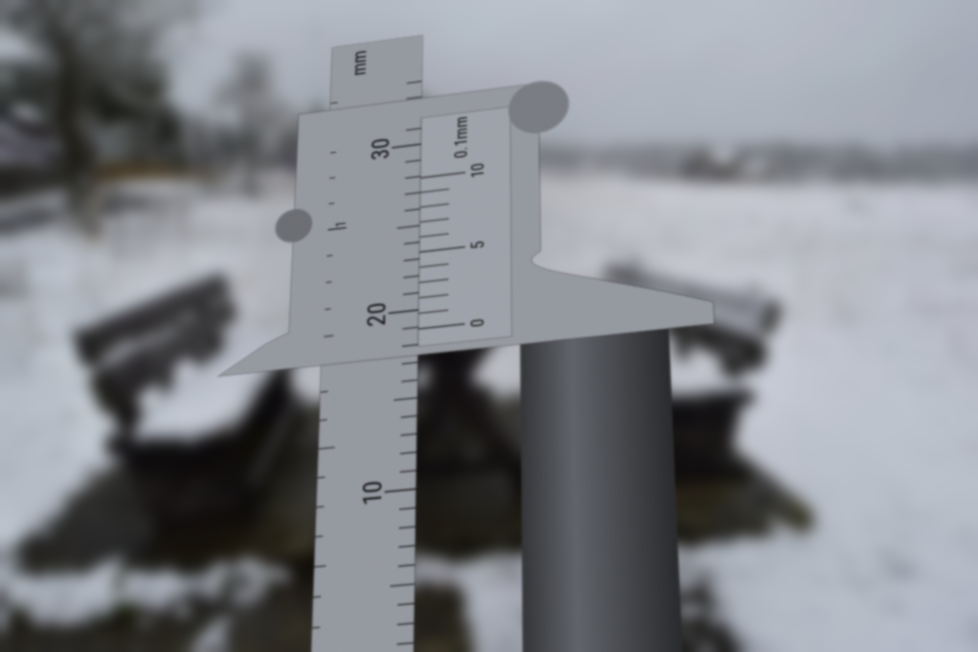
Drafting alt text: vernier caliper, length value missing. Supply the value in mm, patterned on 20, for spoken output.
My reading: 18.9
